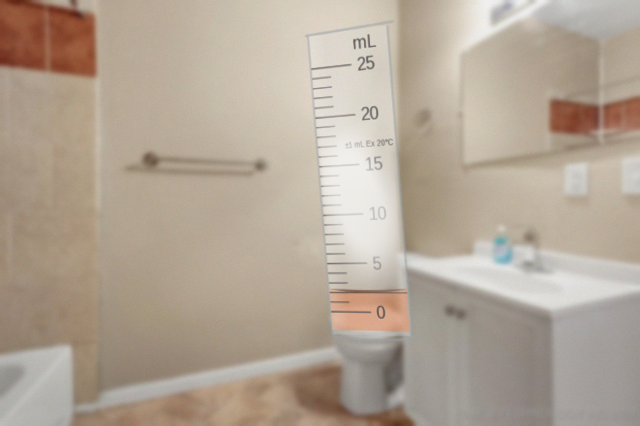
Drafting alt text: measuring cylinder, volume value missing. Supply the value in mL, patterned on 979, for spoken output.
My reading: 2
